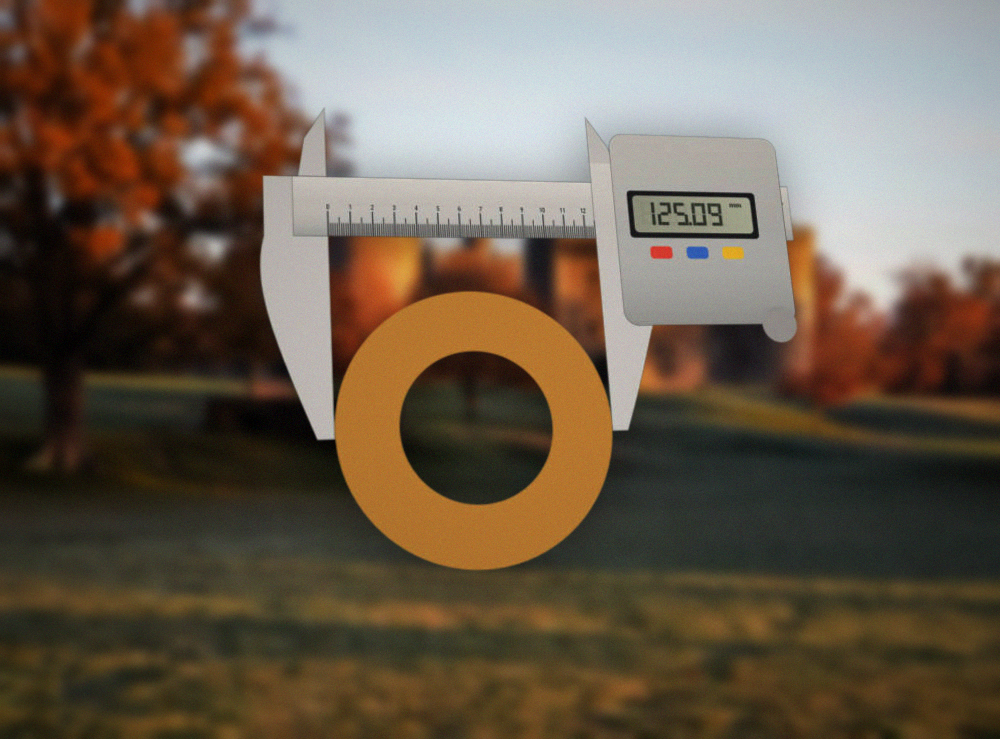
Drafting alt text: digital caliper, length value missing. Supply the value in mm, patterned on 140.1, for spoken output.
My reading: 125.09
